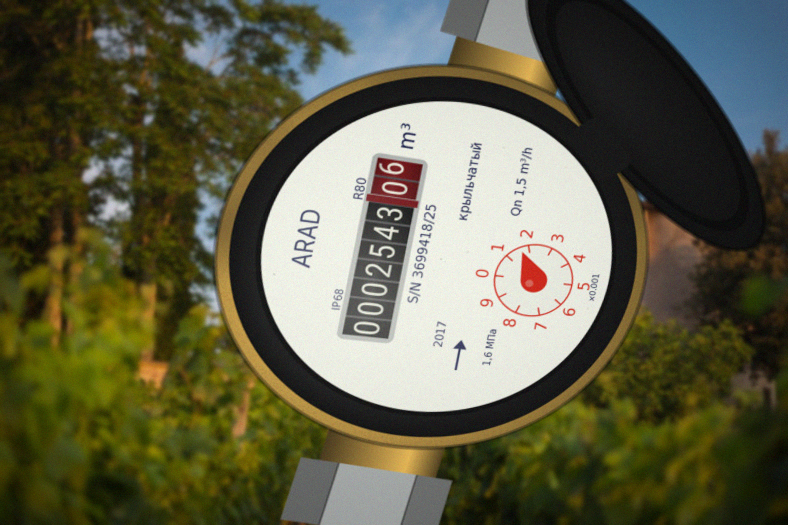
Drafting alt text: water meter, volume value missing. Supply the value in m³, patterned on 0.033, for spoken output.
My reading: 2543.061
